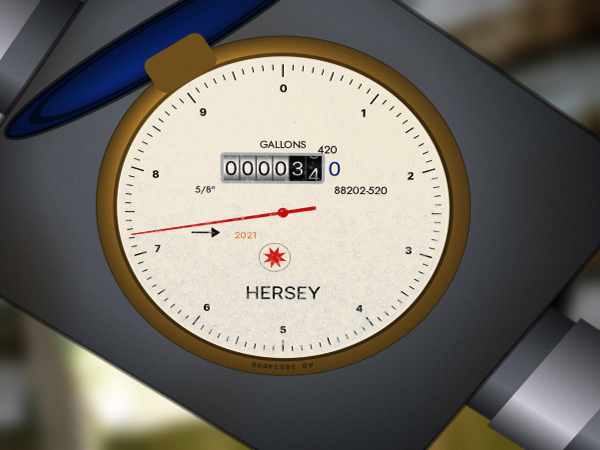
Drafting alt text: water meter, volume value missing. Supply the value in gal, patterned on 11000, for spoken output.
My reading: 337.2
